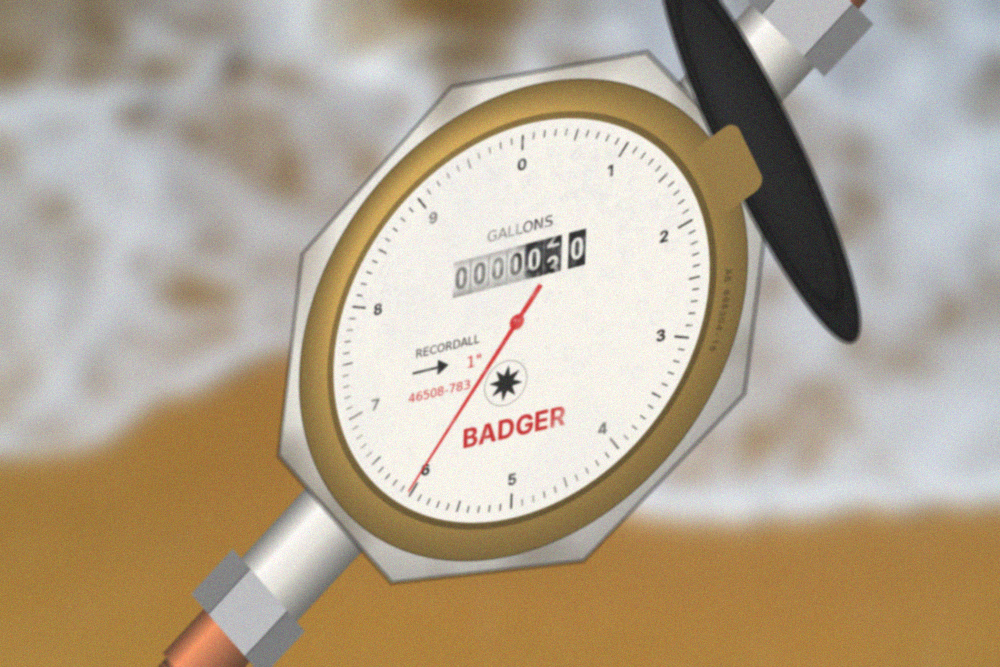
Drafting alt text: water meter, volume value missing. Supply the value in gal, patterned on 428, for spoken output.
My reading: 26.0
